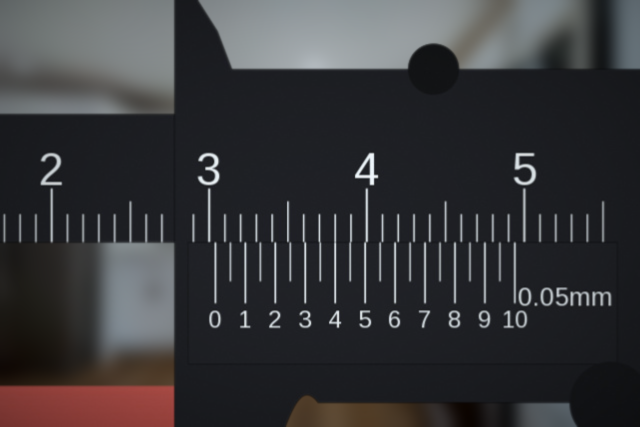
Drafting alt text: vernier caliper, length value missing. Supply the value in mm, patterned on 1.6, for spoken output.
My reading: 30.4
